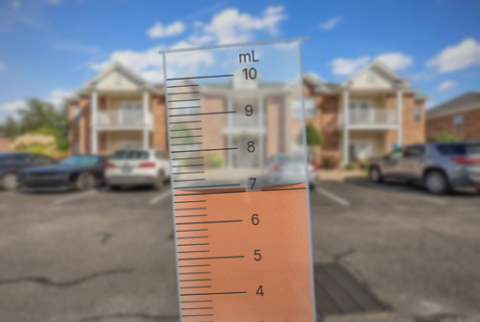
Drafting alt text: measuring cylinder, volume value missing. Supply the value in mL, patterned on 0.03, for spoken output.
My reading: 6.8
